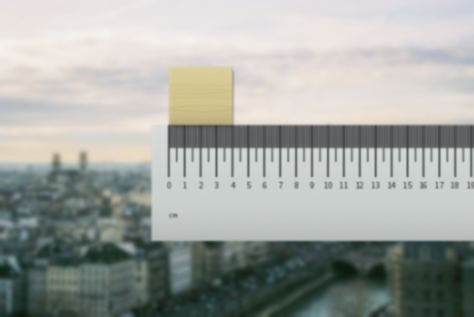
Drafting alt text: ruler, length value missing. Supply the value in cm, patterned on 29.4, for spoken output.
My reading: 4
